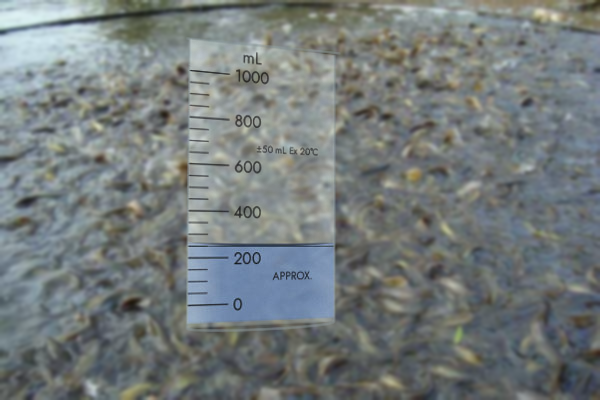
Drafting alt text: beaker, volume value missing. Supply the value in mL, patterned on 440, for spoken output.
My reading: 250
